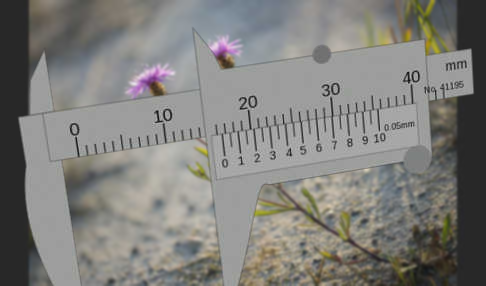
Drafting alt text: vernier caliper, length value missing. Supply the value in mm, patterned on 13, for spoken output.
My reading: 16.6
